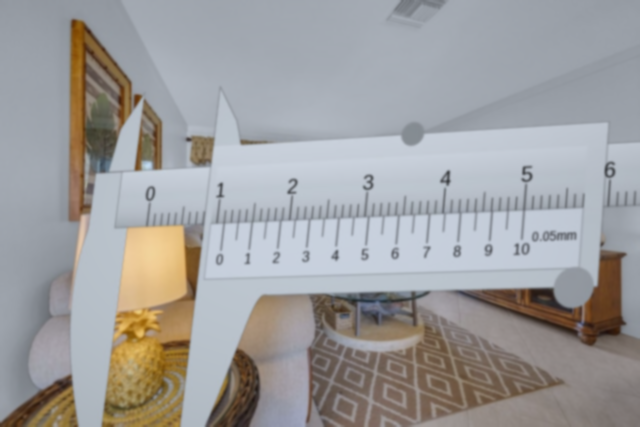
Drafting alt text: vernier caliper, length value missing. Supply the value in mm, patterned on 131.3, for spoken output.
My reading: 11.0
